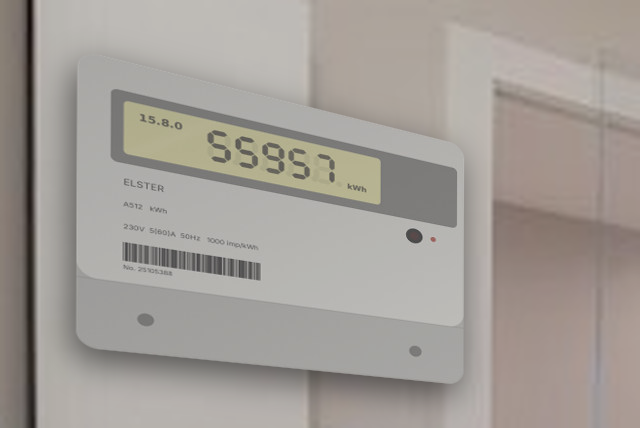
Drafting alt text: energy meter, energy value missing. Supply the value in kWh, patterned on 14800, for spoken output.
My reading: 55957
